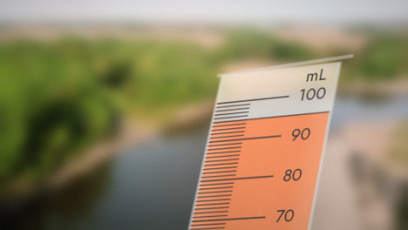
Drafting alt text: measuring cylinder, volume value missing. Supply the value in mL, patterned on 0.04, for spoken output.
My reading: 95
